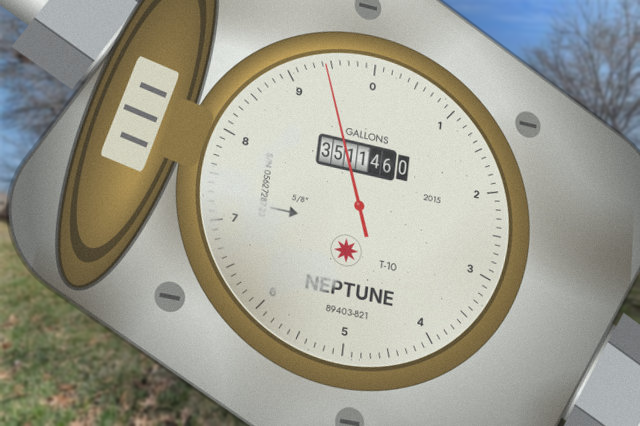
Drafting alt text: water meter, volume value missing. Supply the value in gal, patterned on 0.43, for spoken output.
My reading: 3511459.4
